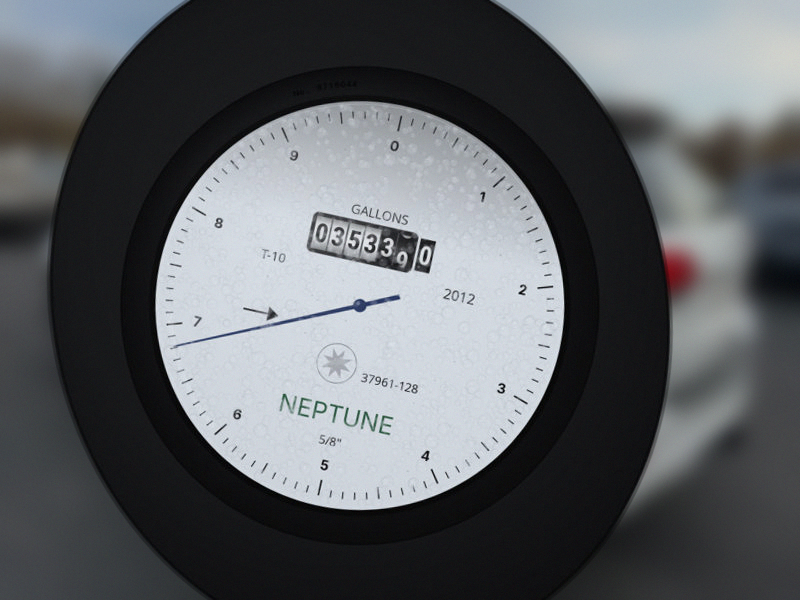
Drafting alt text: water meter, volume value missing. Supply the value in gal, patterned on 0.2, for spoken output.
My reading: 353386.8
